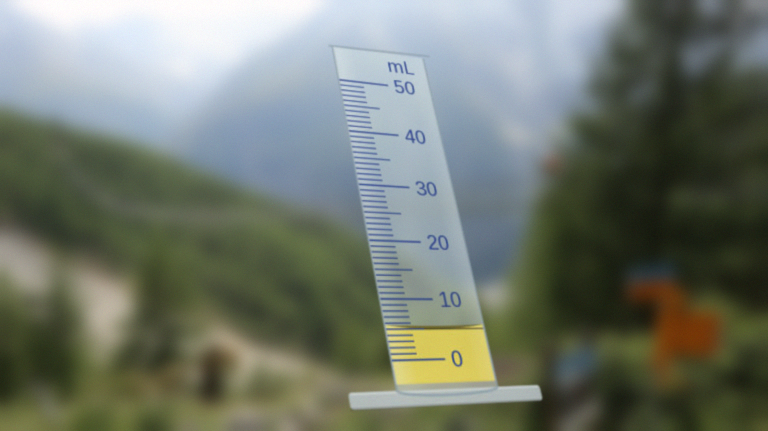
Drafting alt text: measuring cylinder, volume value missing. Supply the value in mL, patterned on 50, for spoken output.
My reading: 5
